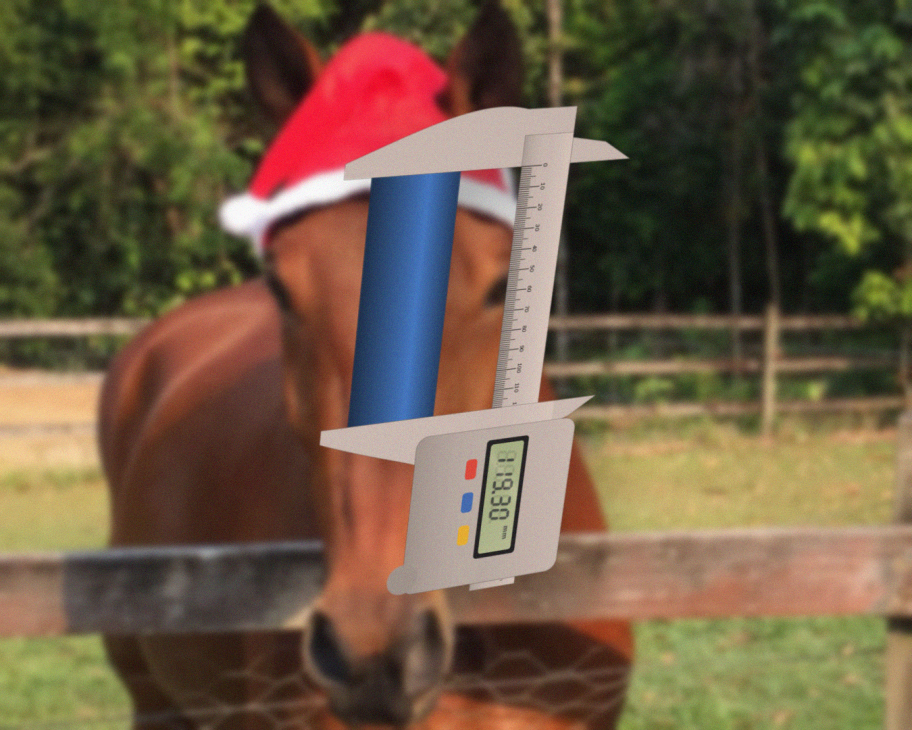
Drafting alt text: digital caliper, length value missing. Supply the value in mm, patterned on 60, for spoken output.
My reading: 119.30
